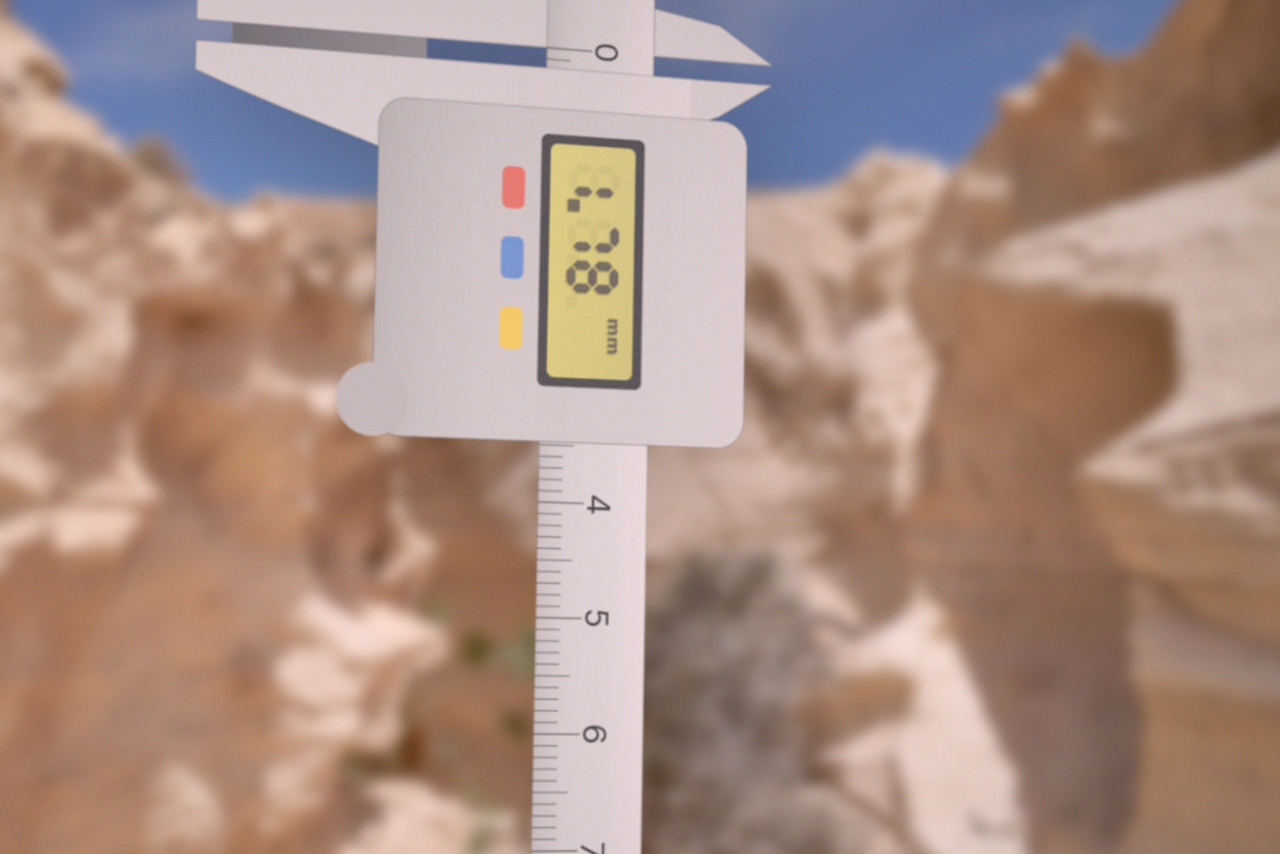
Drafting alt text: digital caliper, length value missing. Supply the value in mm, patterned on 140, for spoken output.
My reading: 1.78
